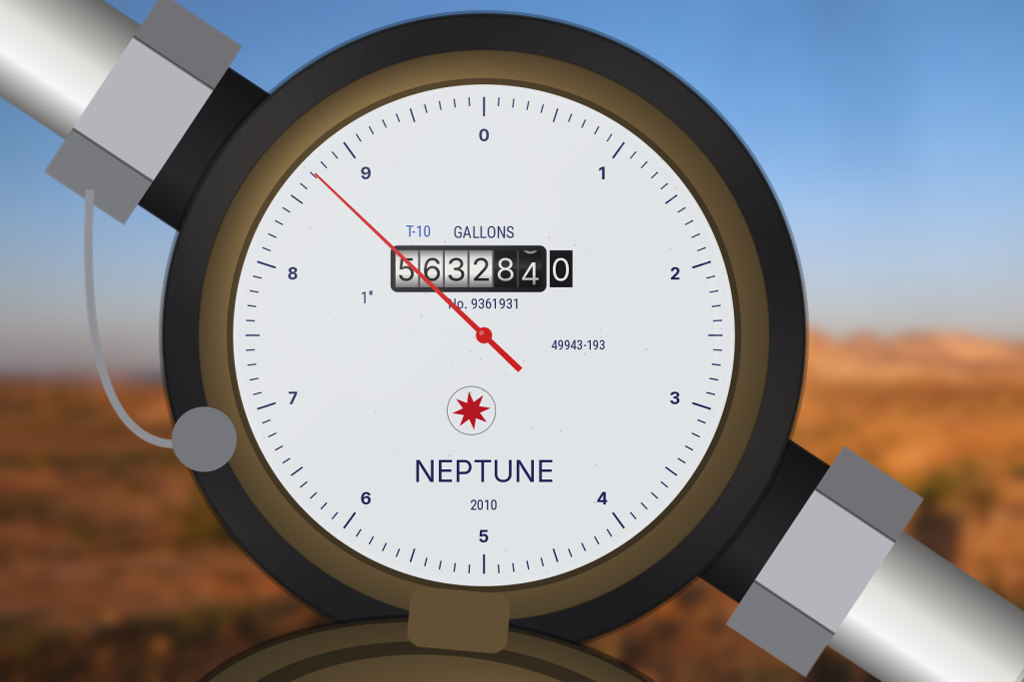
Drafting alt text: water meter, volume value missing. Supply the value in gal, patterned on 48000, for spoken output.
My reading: 5632838.7
